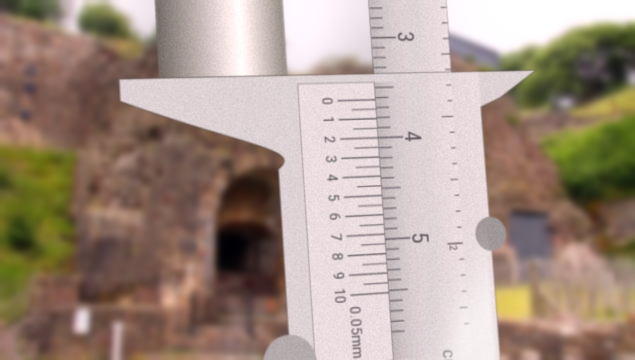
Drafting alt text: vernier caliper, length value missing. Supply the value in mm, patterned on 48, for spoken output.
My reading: 36.2
